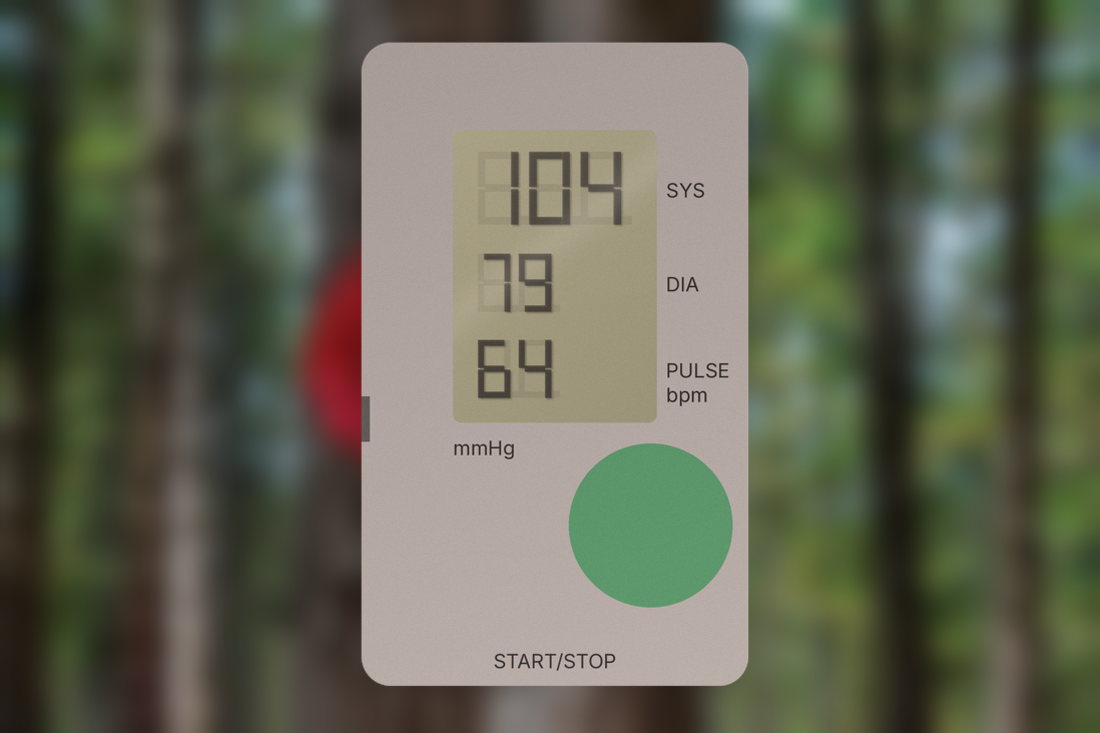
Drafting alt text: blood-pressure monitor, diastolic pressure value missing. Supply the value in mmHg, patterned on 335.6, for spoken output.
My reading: 79
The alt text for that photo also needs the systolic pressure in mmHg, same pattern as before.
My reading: 104
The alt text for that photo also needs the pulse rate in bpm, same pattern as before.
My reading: 64
